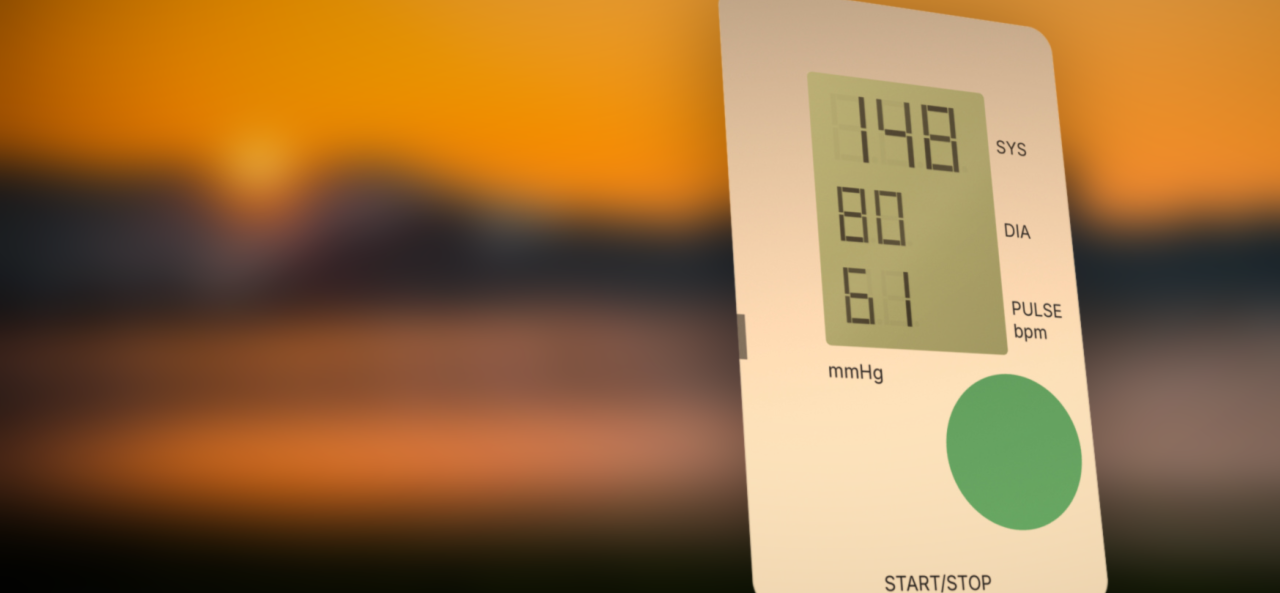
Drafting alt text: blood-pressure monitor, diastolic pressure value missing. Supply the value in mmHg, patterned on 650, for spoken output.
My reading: 80
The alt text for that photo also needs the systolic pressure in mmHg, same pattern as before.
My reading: 148
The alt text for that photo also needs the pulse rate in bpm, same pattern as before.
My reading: 61
